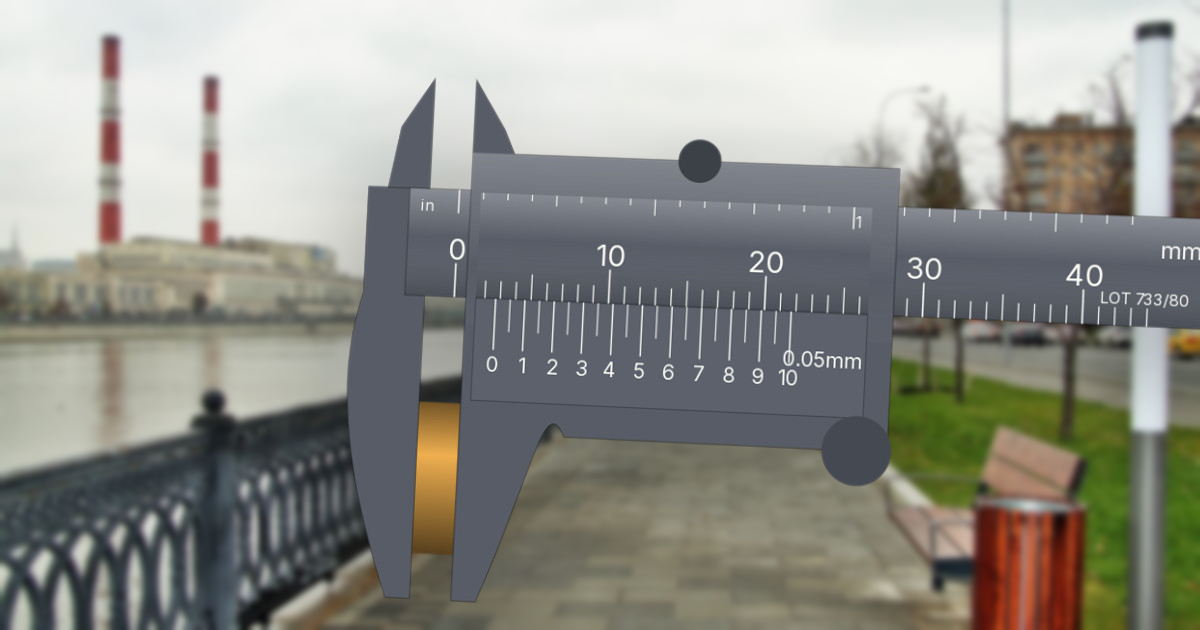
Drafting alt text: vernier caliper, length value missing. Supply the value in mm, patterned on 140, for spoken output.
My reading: 2.7
